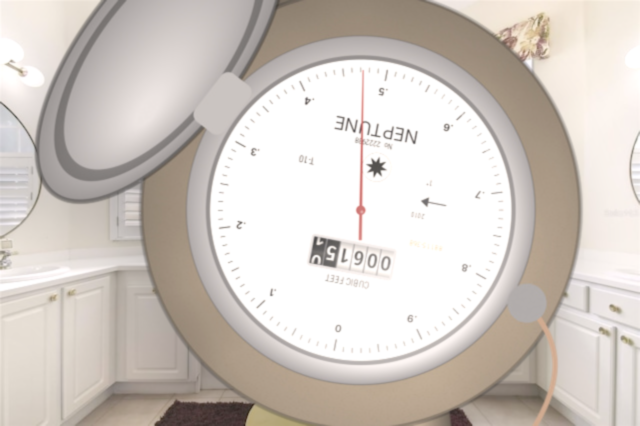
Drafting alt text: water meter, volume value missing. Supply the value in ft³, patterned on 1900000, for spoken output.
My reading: 6150.47
